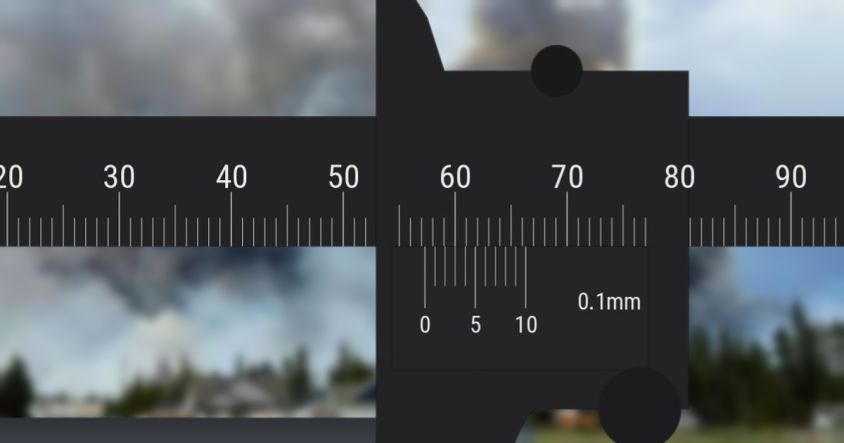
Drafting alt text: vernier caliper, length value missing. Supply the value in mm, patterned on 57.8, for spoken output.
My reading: 57.3
